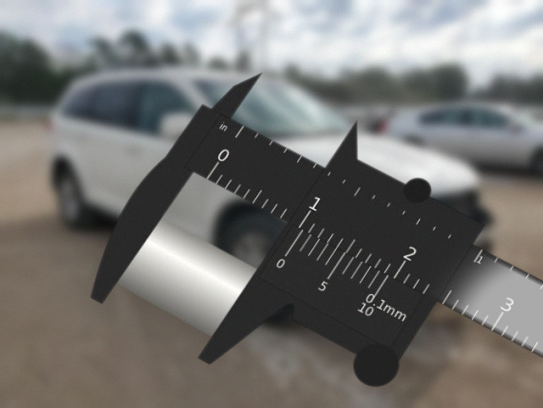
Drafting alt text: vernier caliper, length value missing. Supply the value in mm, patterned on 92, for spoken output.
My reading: 10.4
